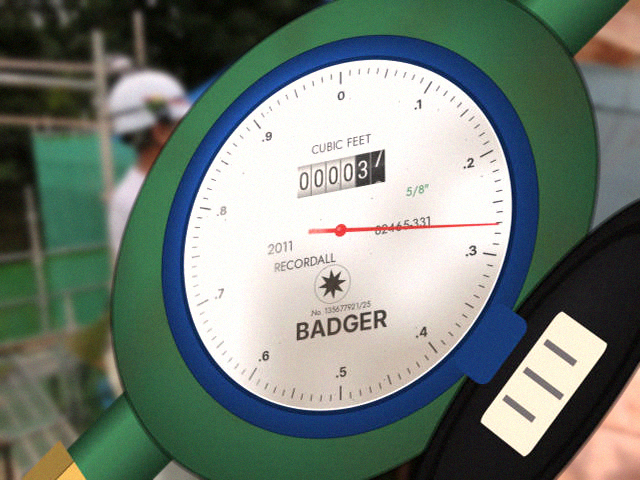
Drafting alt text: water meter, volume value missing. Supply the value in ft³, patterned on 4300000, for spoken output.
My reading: 37.27
